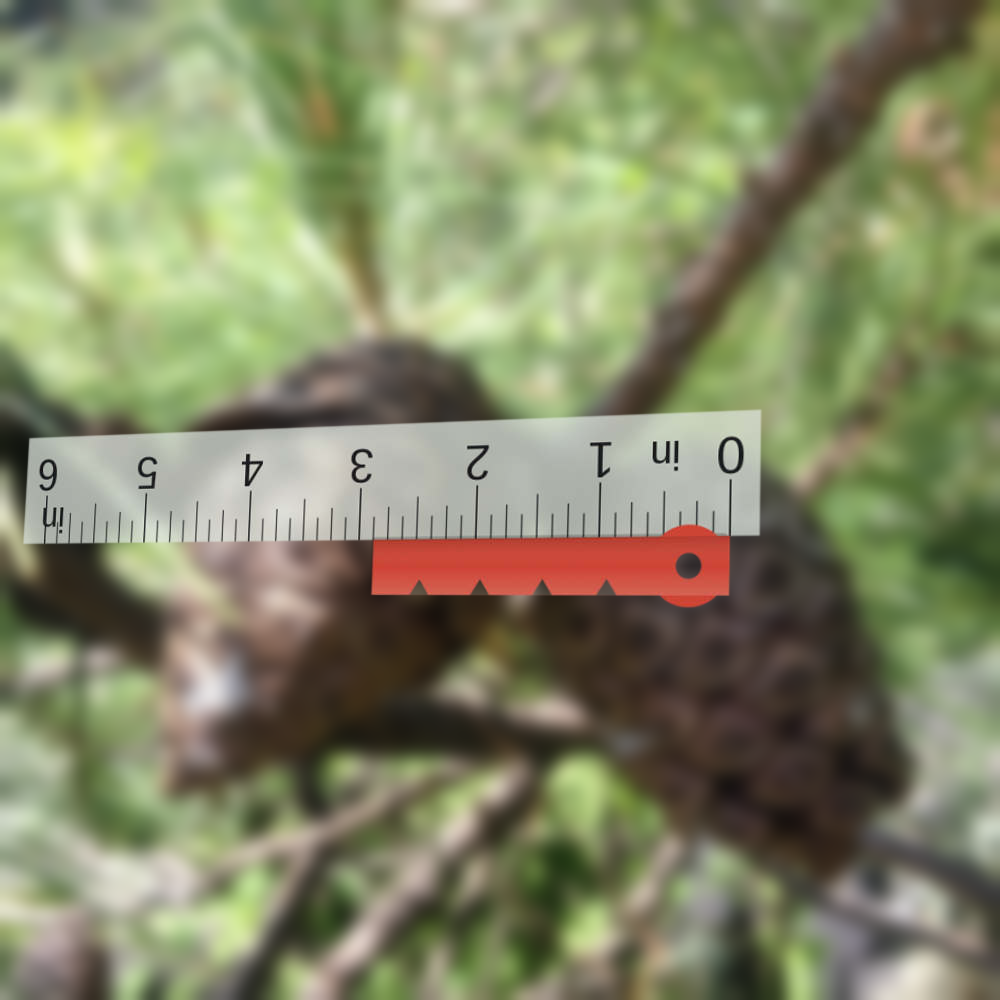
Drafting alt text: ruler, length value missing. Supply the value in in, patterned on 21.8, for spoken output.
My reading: 2.875
